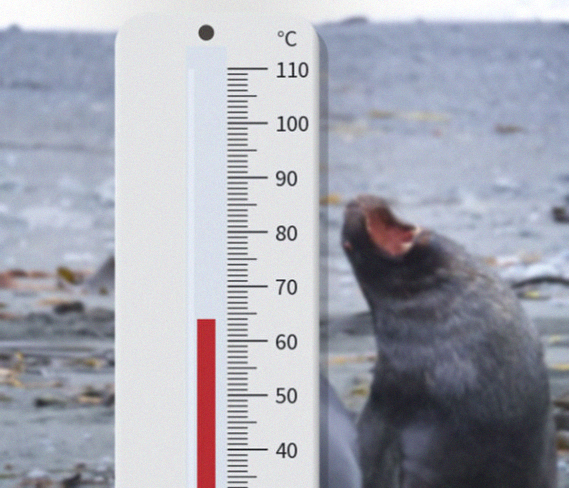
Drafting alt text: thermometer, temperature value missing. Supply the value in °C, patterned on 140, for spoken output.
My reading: 64
